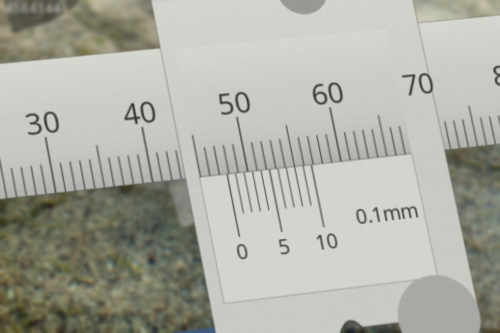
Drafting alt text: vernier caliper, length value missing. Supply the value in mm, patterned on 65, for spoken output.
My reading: 47.8
